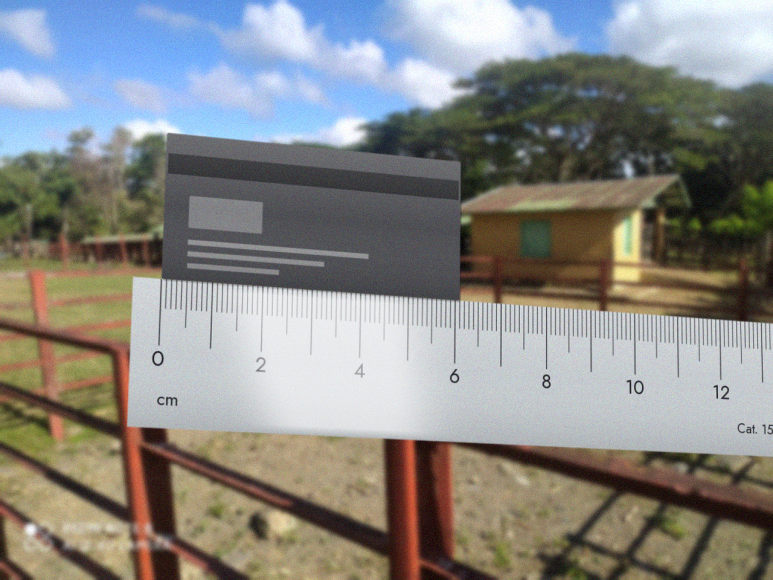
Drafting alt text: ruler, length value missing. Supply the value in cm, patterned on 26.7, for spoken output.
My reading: 6.1
